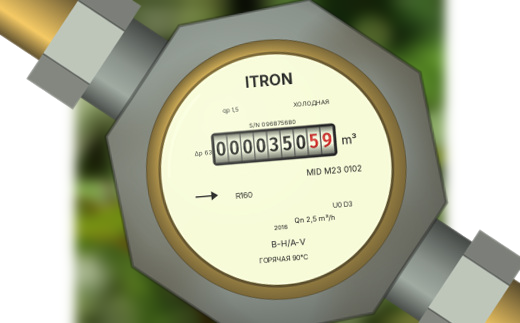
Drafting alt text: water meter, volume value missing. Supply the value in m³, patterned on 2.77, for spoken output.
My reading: 350.59
